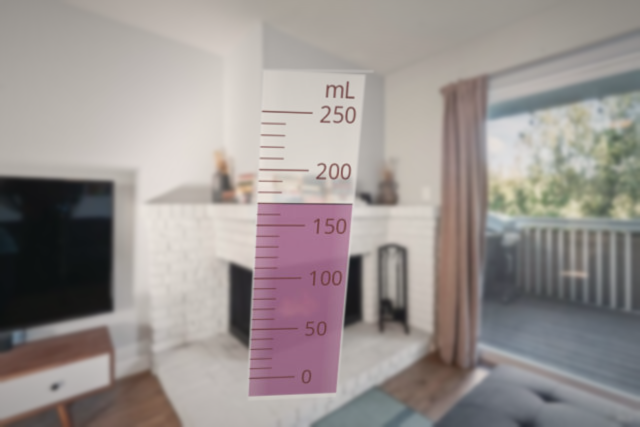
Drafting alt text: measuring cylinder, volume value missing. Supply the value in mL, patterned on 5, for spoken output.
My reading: 170
